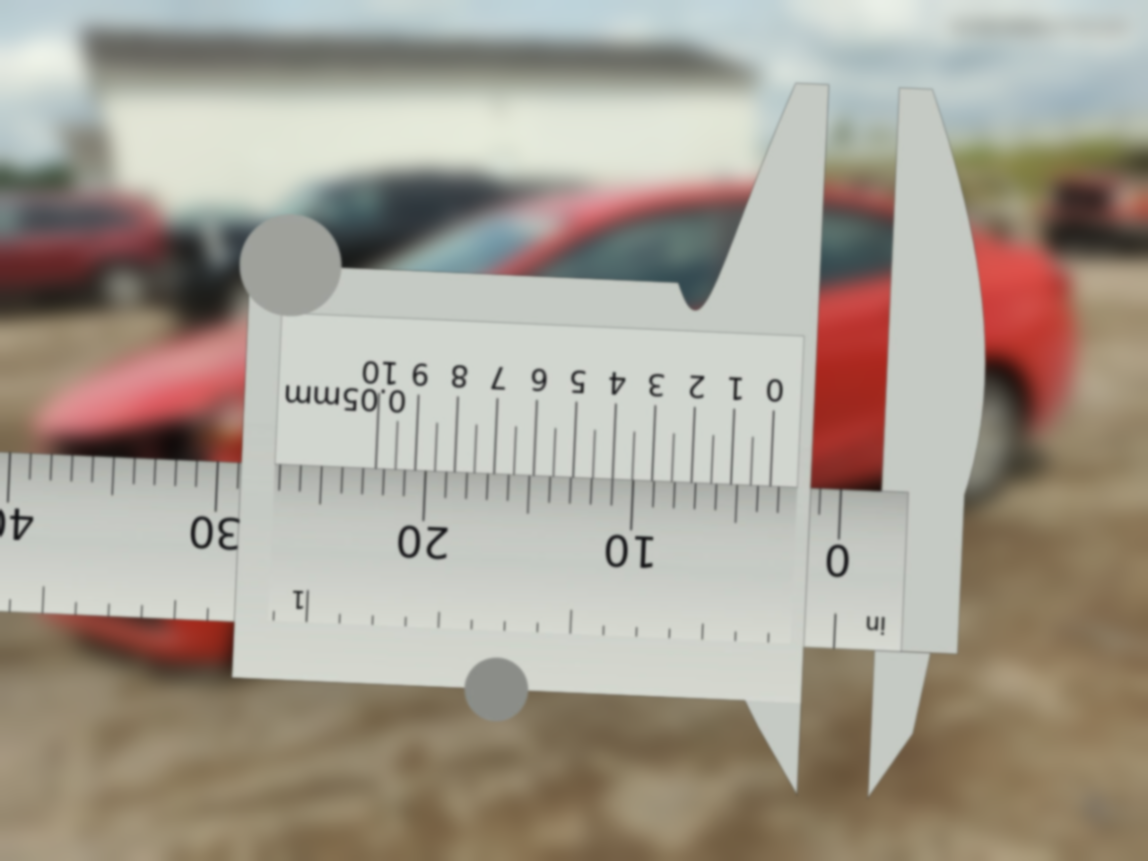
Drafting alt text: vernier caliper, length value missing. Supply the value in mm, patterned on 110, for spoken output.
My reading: 3.4
